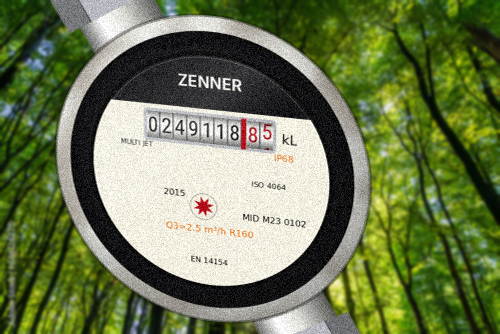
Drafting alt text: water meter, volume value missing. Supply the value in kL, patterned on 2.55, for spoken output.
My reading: 249118.85
